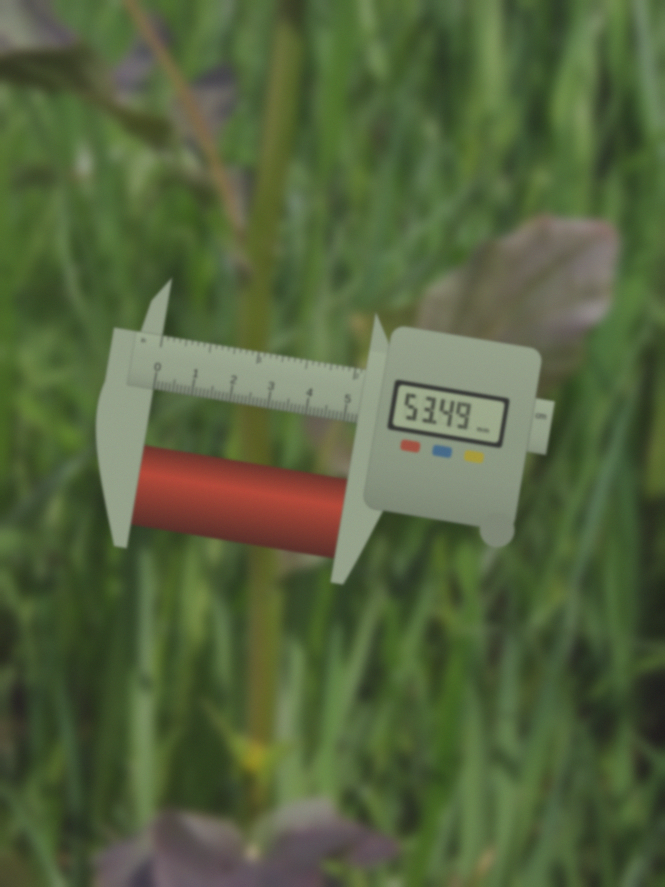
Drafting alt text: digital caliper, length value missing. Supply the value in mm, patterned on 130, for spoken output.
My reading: 53.49
